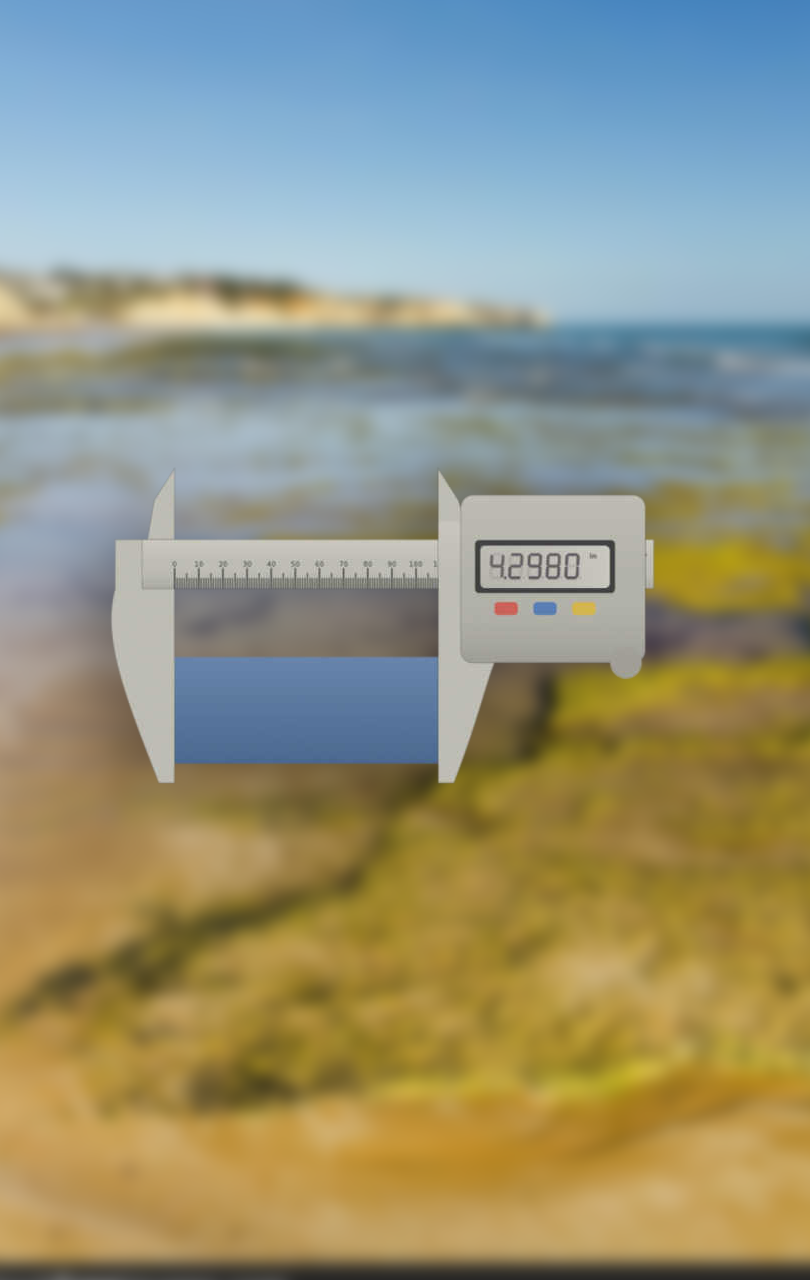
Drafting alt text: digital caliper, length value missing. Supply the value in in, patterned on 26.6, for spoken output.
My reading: 4.2980
